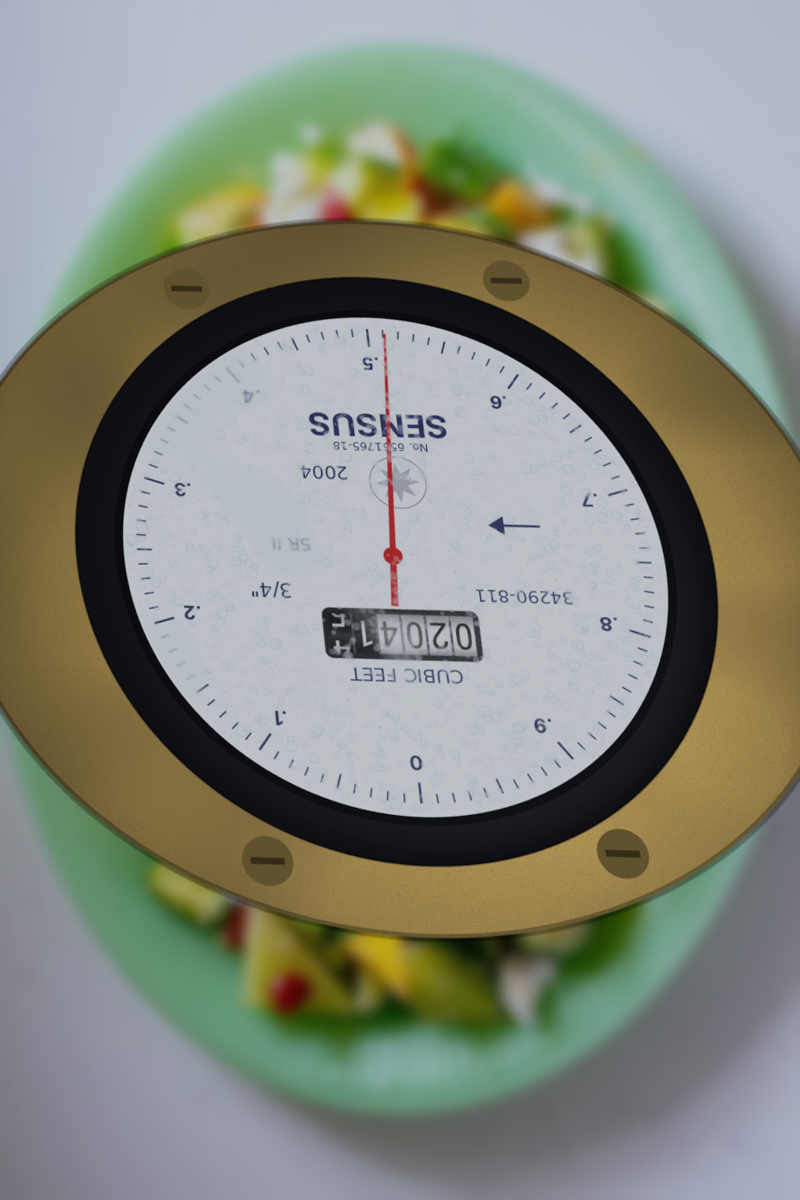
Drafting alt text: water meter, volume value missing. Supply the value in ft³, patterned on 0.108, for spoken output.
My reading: 20414.51
